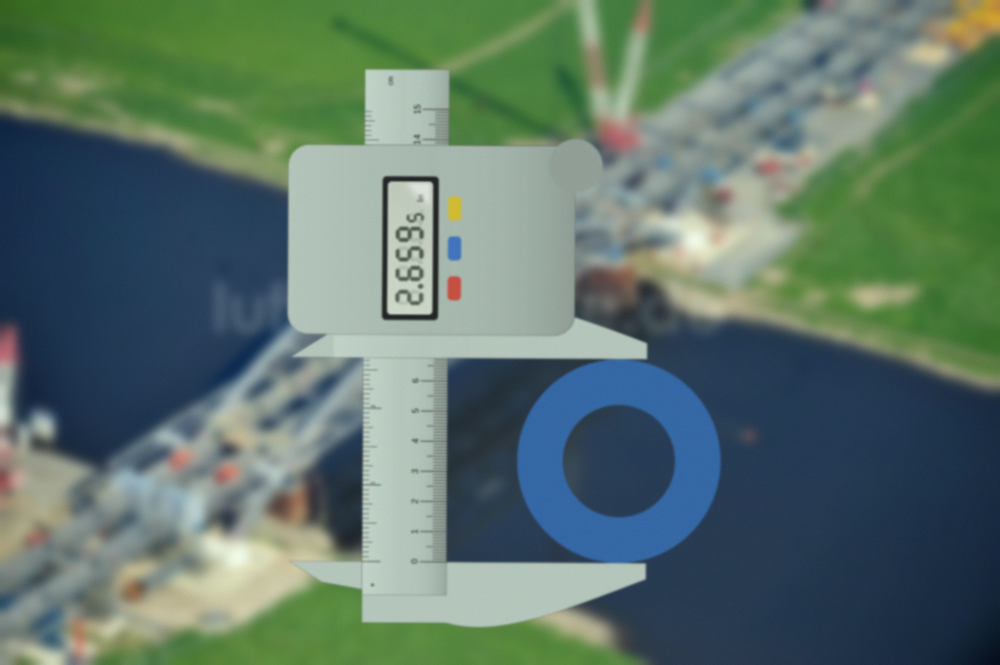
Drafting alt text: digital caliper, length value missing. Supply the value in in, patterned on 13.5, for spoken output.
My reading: 2.6595
